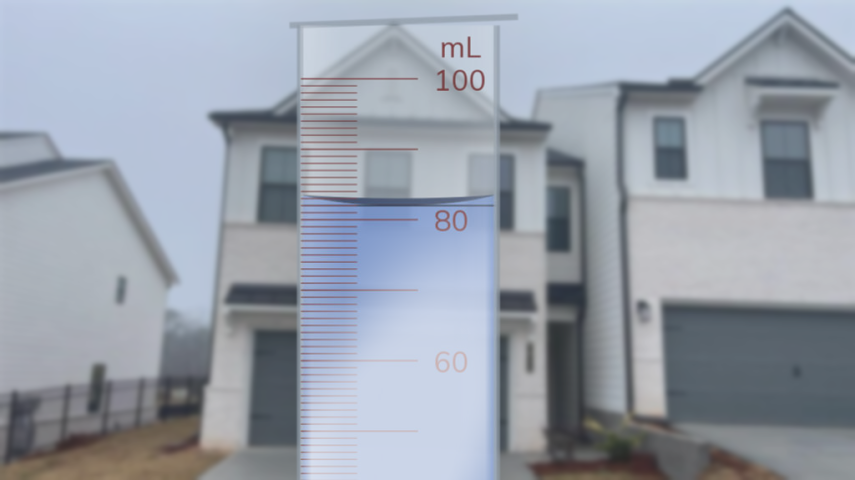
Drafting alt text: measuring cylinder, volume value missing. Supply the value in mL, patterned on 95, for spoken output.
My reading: 82
